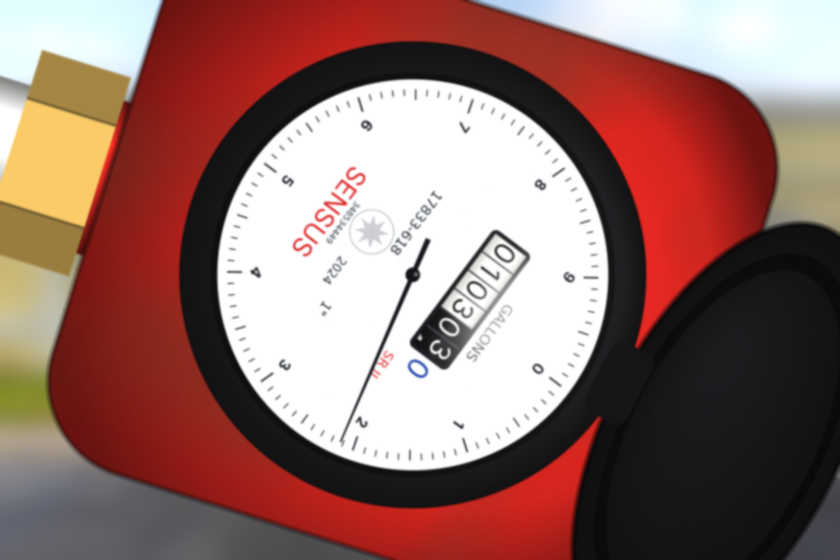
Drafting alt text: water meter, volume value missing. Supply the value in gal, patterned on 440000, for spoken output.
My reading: 103032.1
